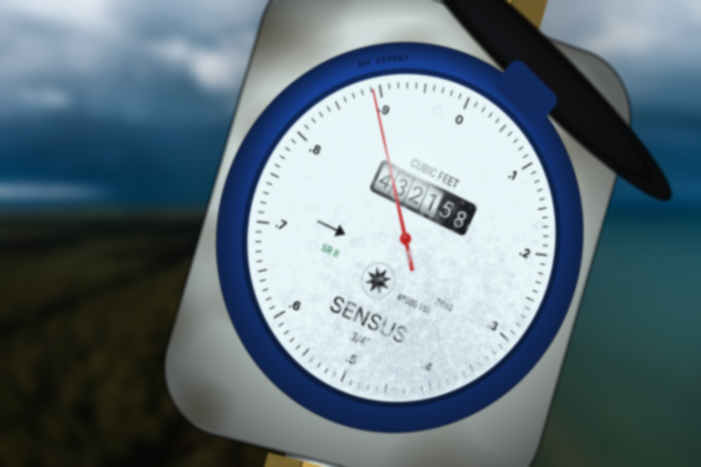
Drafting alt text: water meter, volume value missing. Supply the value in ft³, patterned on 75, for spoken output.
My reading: 432157.89
